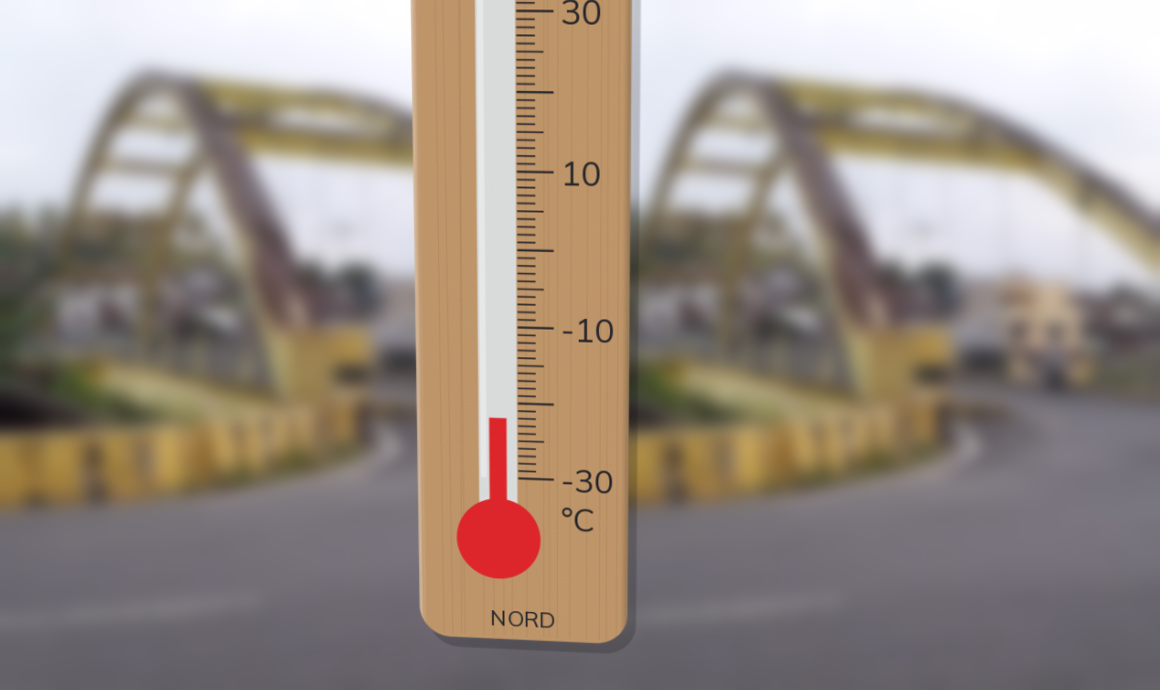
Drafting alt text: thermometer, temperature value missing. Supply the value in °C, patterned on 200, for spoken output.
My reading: -22
